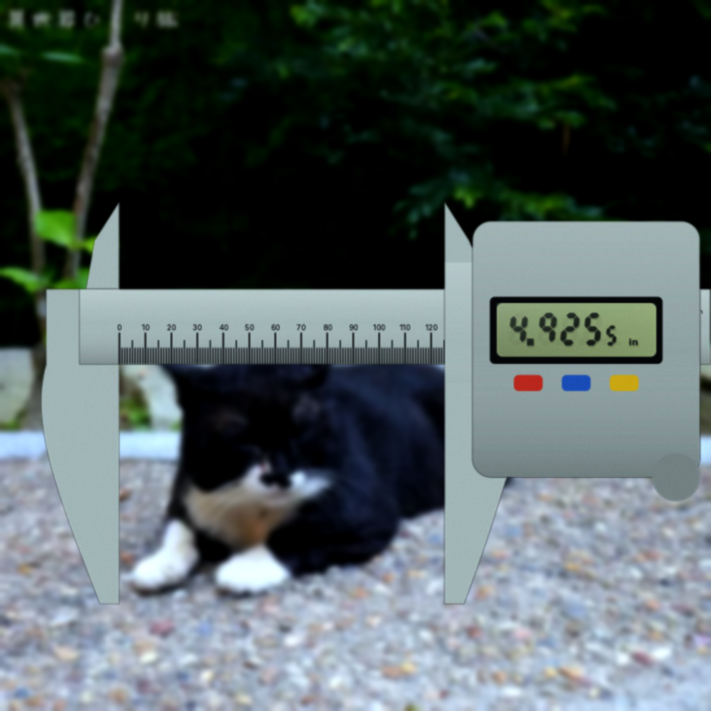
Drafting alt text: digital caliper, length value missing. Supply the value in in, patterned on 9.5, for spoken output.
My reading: 4.9255
